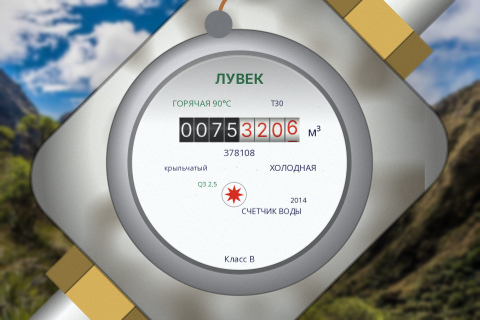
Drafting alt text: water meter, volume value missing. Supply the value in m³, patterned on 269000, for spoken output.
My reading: 75.3206
